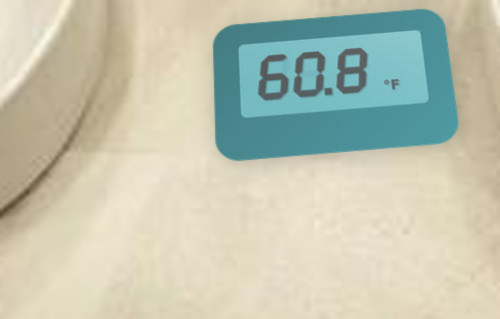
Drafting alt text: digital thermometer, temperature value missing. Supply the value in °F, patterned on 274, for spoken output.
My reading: 60.8
